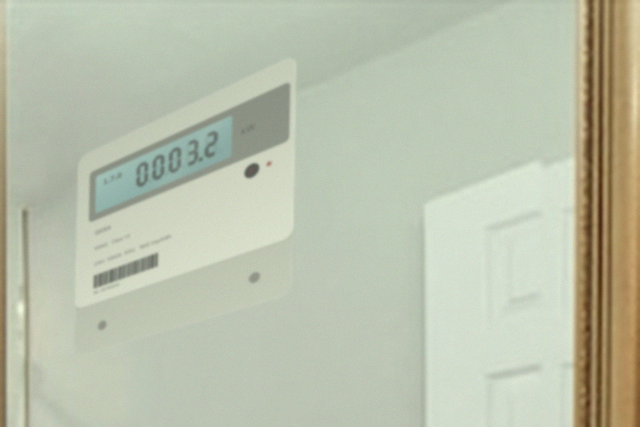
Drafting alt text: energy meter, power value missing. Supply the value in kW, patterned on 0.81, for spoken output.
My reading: 3.2
